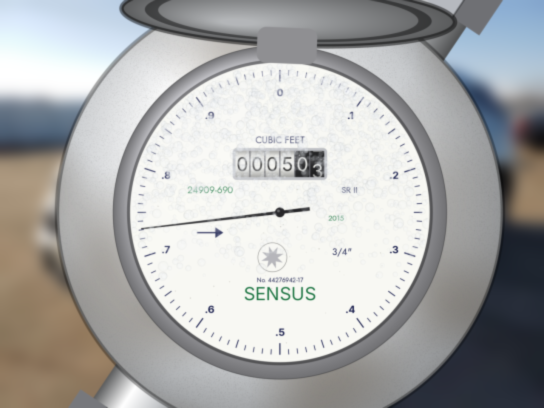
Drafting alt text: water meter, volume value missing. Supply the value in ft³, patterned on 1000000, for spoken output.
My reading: 502.73
